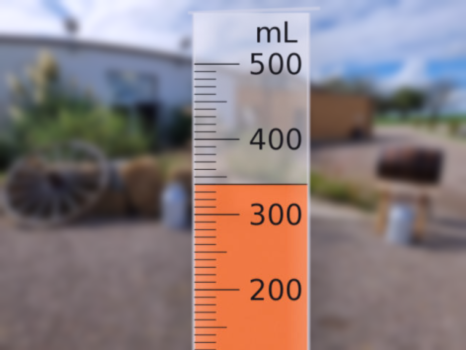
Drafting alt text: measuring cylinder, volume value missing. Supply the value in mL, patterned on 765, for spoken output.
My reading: 340
